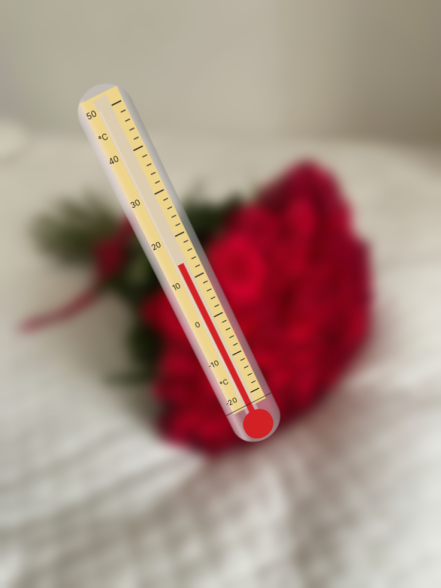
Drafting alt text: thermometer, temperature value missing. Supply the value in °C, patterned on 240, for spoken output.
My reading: 14
